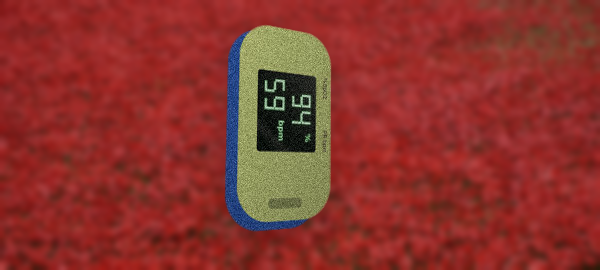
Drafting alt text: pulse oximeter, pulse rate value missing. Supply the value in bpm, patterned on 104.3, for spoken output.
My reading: 59
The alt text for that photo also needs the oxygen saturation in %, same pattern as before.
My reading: 94
